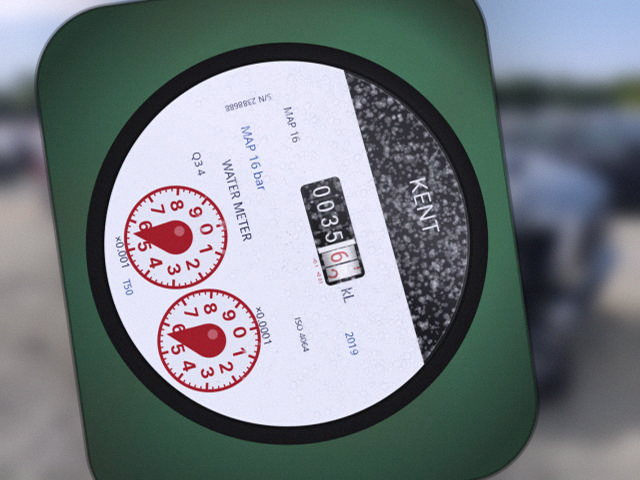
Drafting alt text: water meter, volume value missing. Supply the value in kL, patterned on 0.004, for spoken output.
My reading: 35.6155
